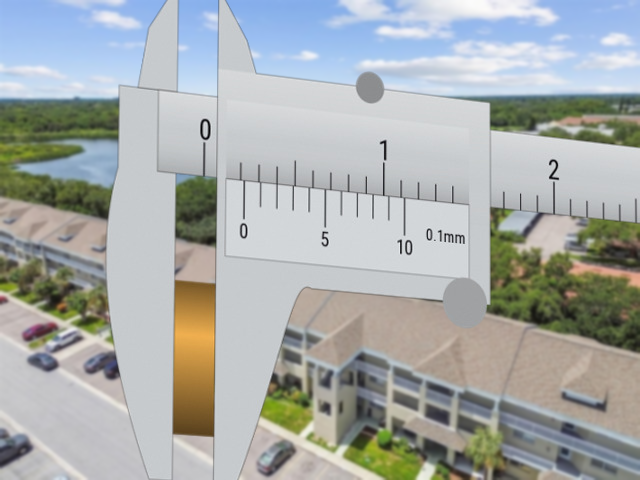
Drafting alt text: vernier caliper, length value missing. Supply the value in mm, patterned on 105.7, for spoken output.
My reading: 2.2
